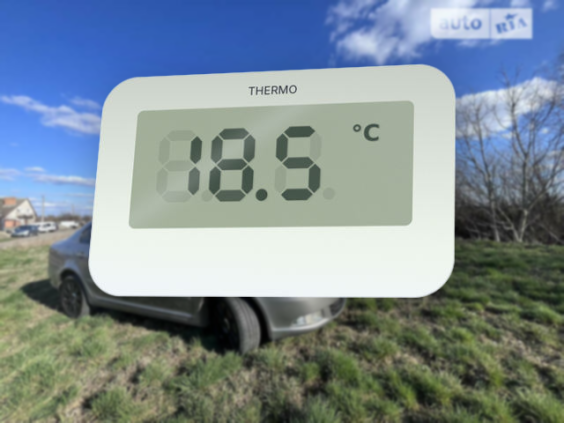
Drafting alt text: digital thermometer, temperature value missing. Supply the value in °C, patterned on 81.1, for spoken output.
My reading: 18.5
